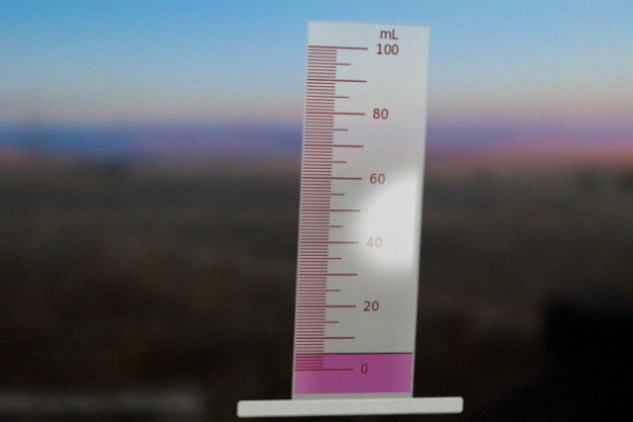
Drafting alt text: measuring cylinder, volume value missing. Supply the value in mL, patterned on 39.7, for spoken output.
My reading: 5
